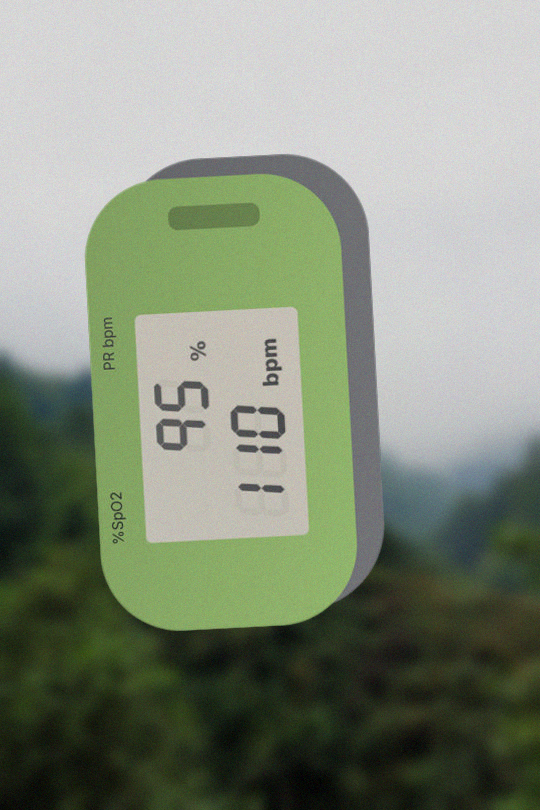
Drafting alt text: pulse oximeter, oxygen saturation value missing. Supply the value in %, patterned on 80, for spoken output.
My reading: 95
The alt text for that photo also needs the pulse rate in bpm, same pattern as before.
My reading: 110
